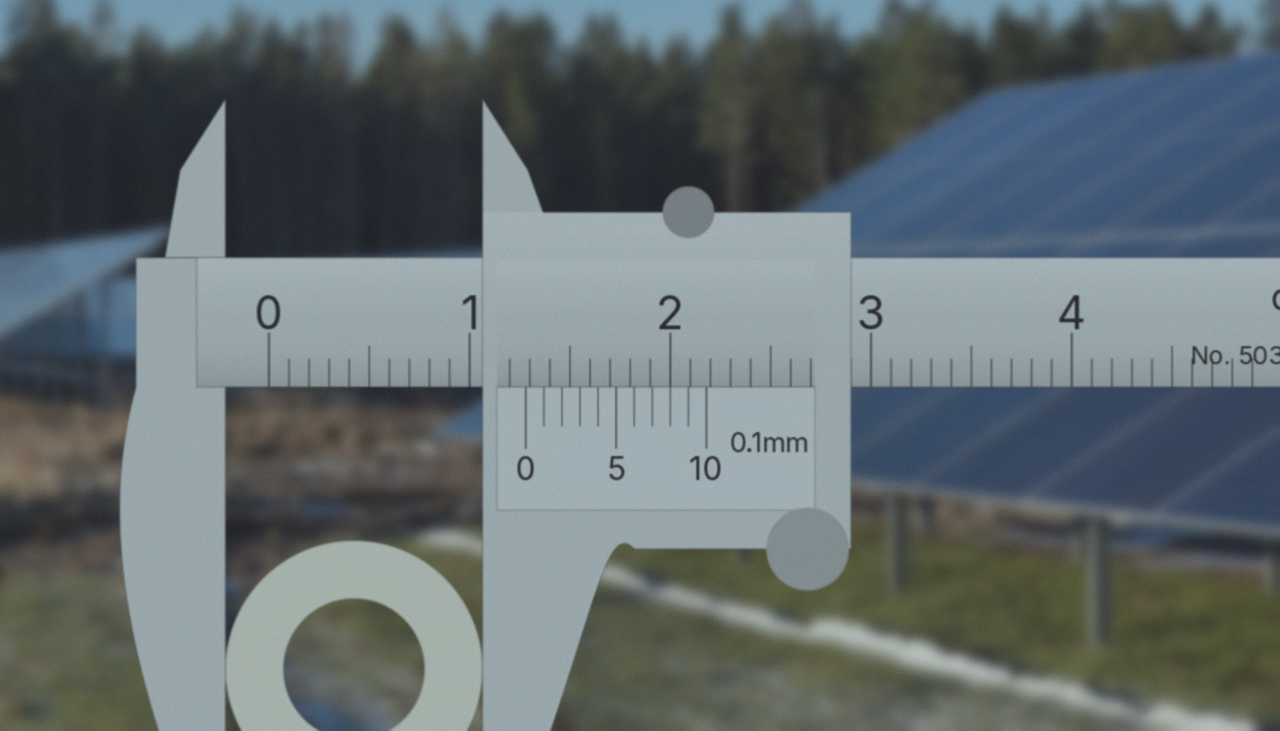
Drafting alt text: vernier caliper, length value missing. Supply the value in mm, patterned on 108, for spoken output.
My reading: 12.8
